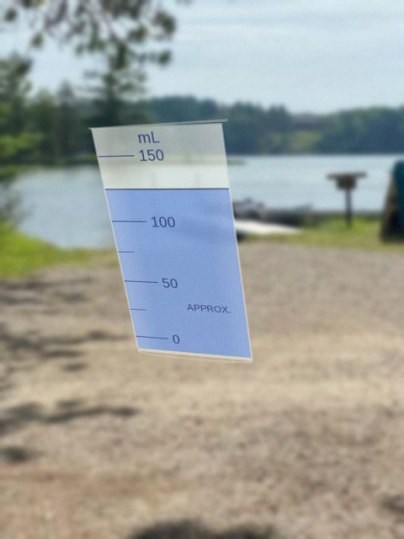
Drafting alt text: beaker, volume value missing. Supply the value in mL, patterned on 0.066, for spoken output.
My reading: 125
